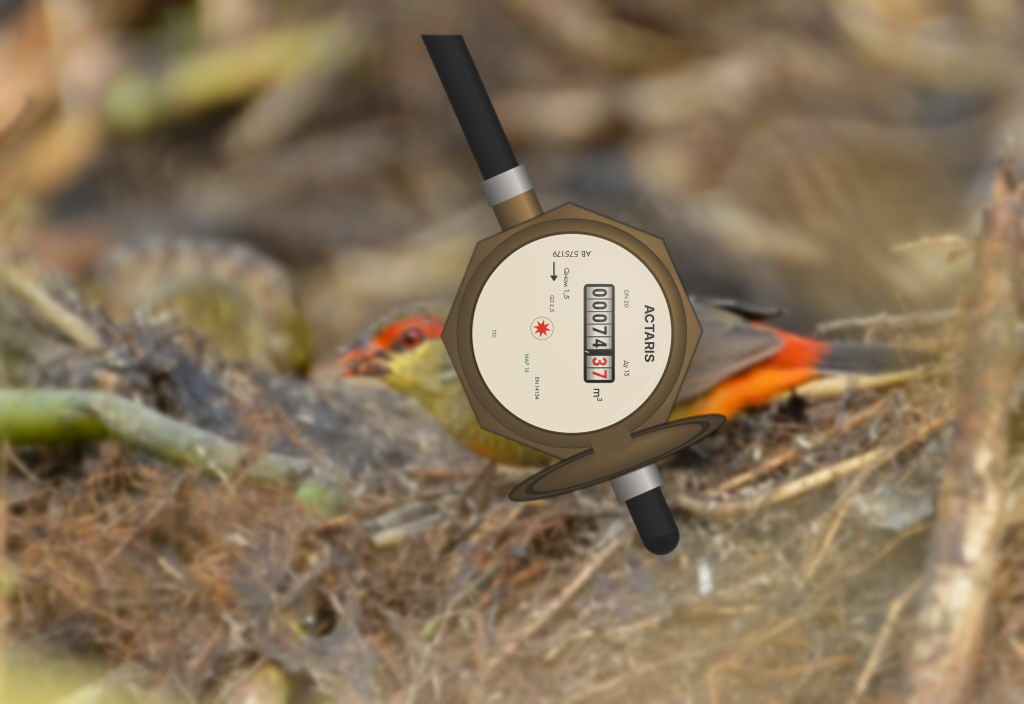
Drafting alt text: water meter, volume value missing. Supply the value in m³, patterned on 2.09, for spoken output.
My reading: 74.37
